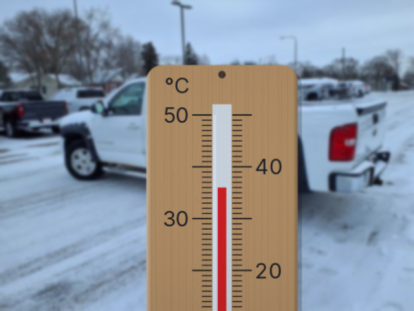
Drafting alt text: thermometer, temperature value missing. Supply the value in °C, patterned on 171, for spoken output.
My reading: 36
